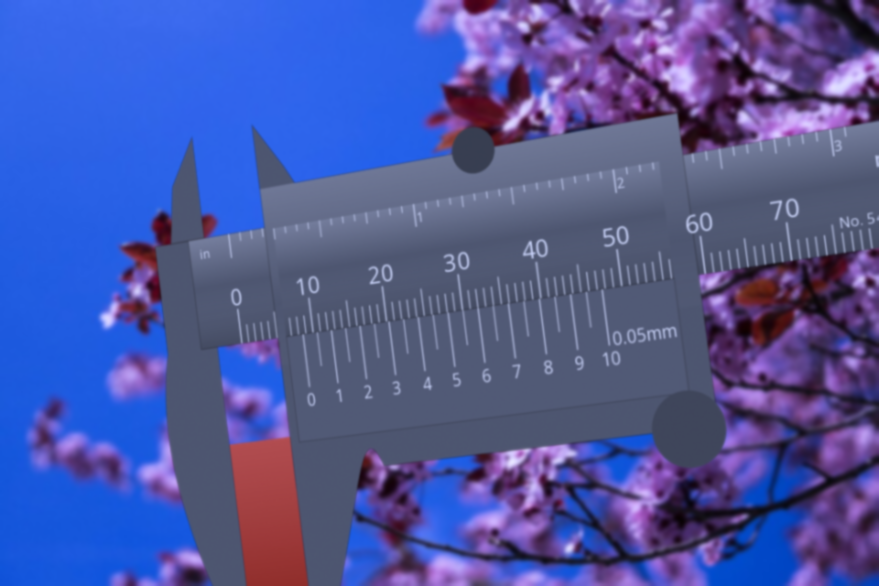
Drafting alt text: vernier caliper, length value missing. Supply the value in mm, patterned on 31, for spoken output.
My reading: 8.6
